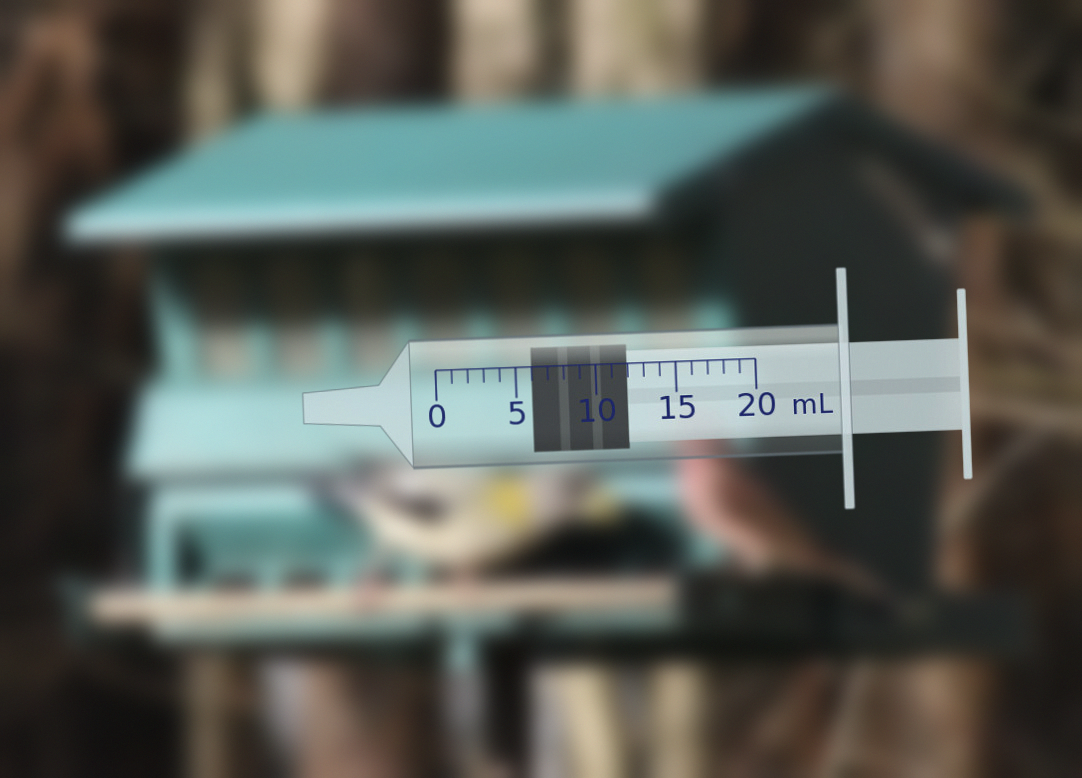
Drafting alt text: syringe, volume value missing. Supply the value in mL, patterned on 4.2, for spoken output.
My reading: 6
